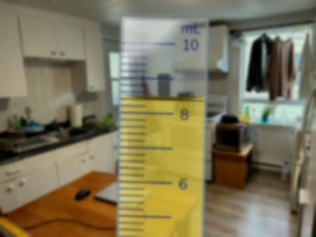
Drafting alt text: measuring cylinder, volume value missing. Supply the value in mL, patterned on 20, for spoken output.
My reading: 8.4
